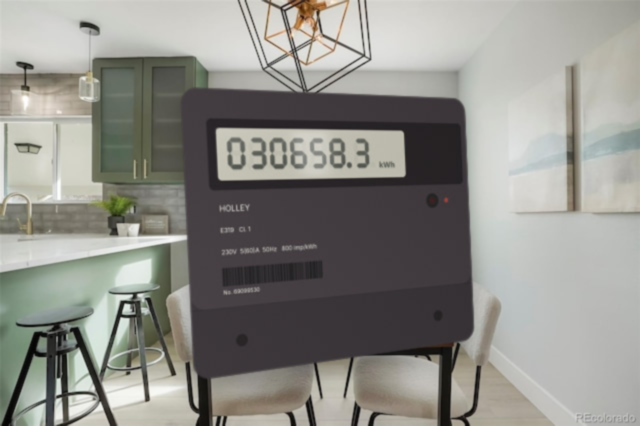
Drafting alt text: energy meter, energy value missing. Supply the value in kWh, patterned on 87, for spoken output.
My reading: 30658.3
